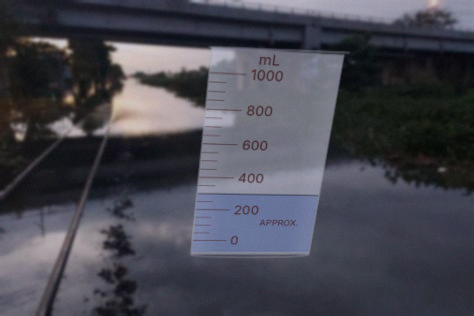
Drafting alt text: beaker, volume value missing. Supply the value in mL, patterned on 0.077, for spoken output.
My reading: 300
